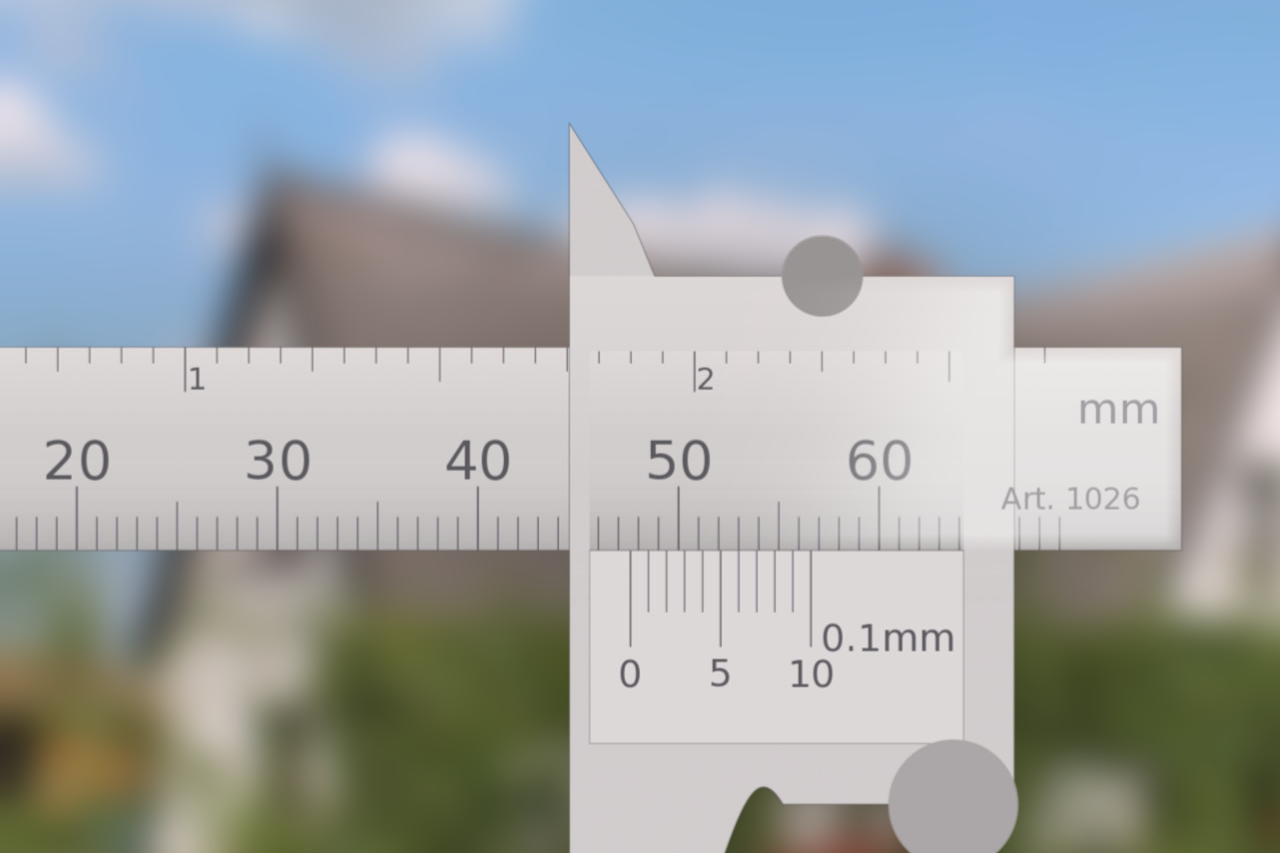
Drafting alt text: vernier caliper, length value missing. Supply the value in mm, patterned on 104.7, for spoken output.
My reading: 47.6
